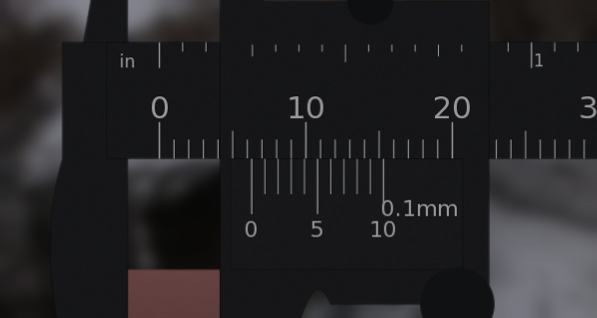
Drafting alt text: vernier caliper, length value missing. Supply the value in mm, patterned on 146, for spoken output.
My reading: 6.3
